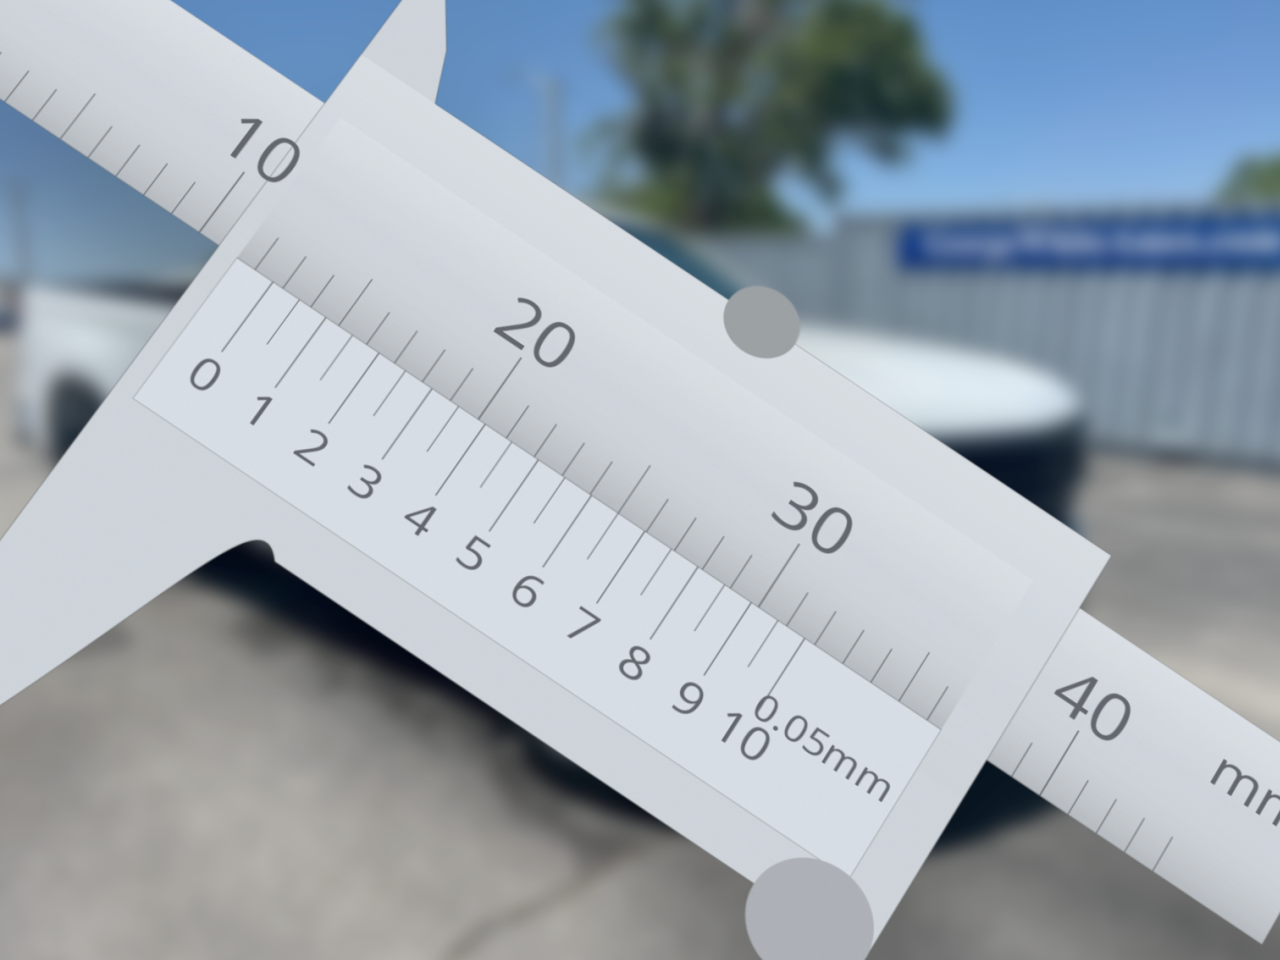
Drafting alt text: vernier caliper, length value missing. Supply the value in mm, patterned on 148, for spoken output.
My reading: 12.65
